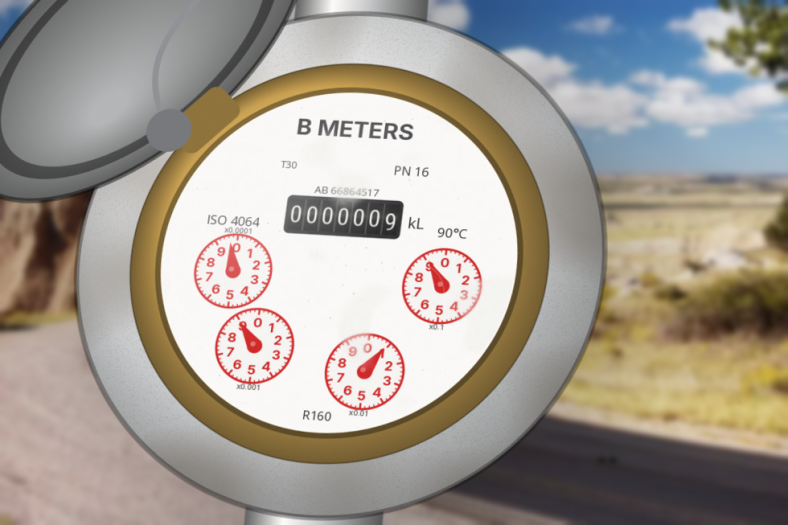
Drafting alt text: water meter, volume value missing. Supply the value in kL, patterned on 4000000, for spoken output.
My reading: 8.9089
